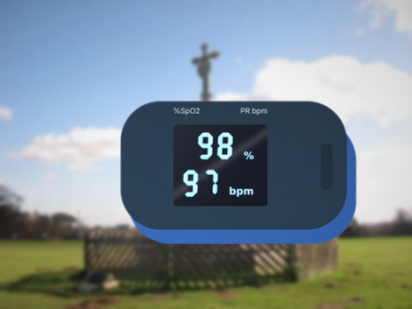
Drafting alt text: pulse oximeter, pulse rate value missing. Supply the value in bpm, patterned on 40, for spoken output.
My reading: 97
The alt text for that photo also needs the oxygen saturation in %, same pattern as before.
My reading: 98
